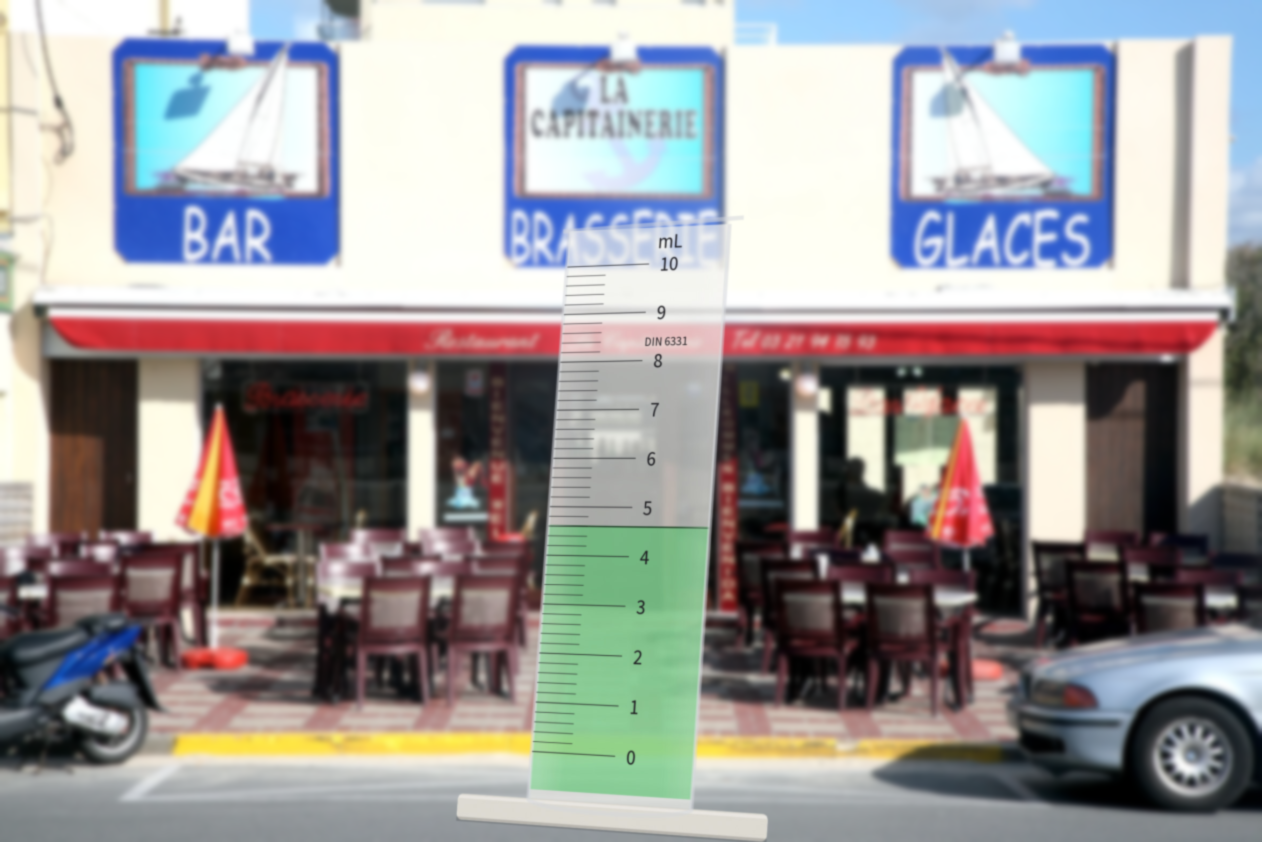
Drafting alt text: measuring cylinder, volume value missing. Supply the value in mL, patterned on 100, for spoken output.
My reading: 4.6
